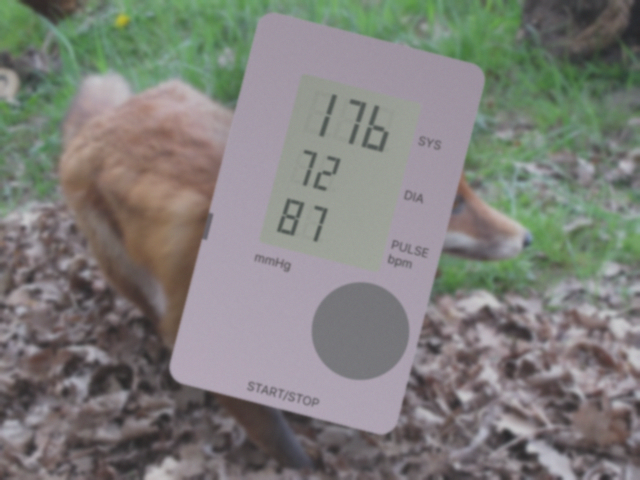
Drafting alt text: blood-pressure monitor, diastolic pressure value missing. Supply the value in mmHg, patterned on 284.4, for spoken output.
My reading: 72
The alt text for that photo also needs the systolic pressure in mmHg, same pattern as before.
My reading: 176
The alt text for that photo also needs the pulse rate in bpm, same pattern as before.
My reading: 87
